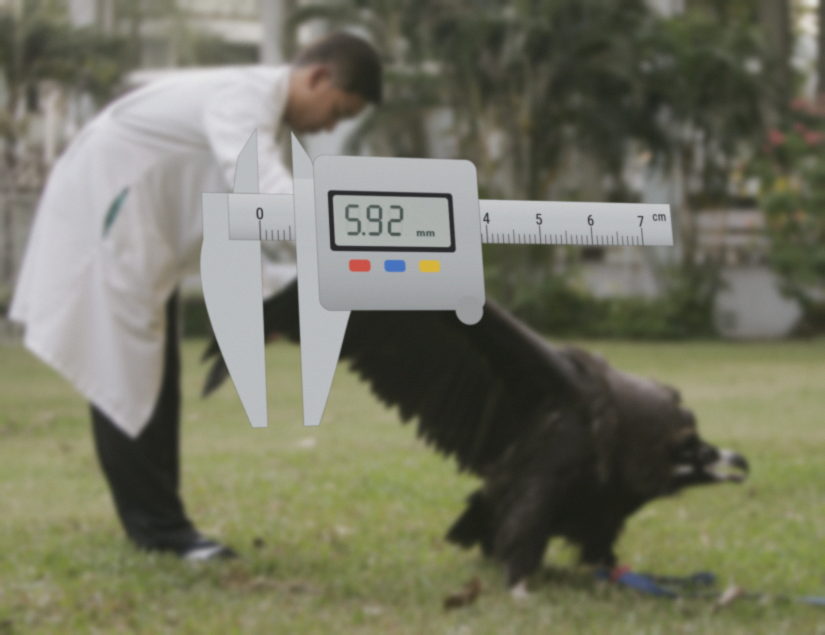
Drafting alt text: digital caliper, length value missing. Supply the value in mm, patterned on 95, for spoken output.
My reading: 5.92
